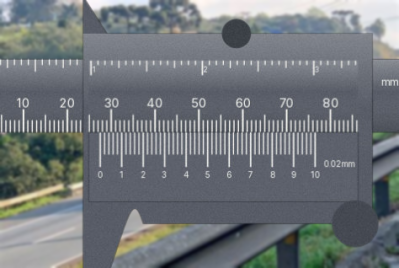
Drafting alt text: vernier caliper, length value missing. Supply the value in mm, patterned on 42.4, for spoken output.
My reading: 27.5
